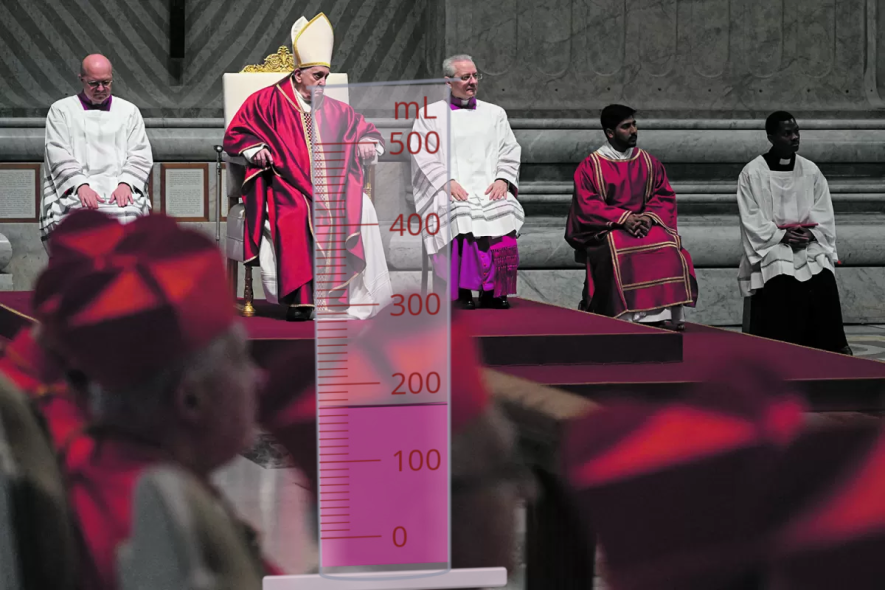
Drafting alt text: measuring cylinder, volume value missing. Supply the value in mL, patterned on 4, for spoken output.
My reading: 170
